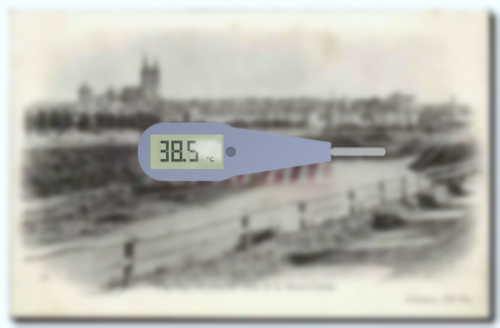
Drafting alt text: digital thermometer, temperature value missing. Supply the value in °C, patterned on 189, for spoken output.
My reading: 38.5
